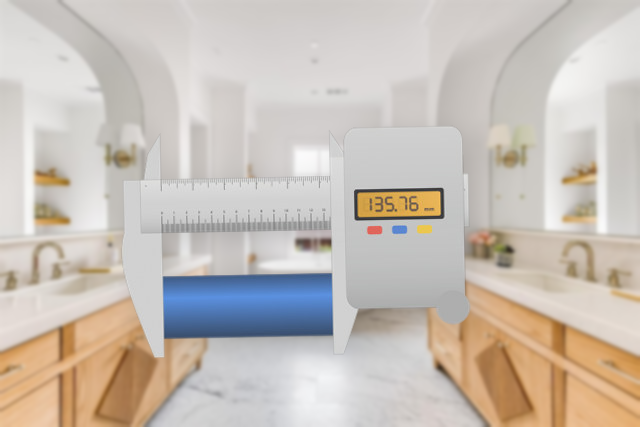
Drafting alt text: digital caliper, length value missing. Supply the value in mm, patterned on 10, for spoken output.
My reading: 135.76
